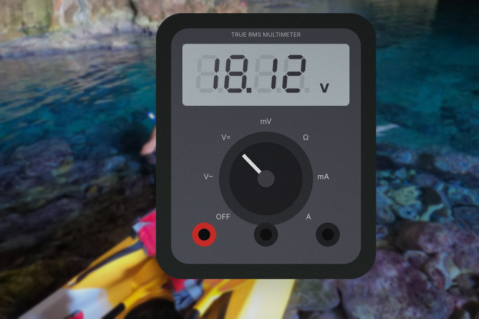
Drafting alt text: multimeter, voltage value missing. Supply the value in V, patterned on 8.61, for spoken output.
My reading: 18.12
